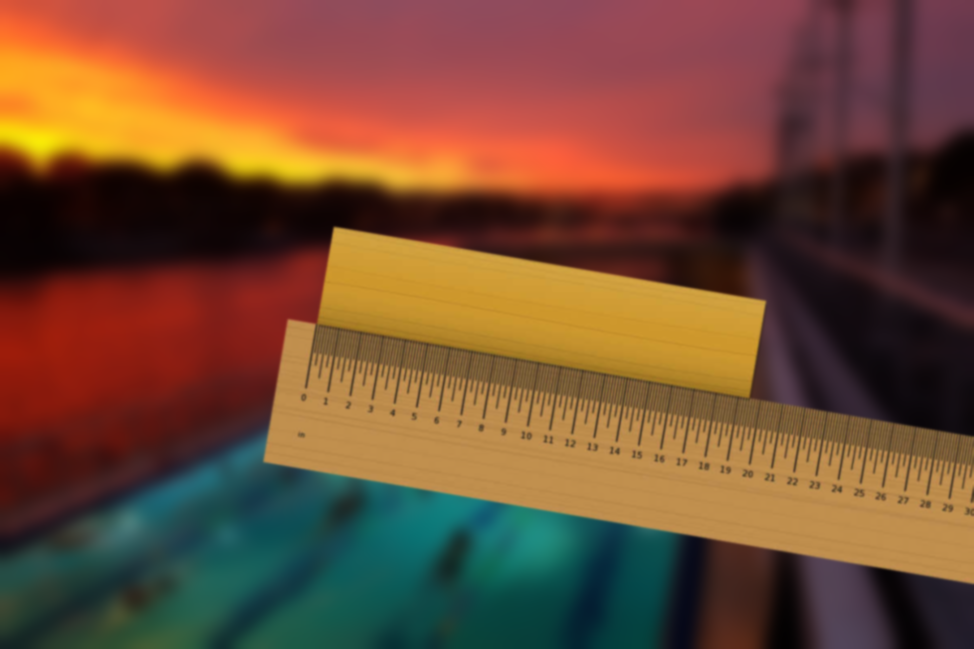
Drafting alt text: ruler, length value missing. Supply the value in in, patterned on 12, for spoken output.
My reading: 19.5
